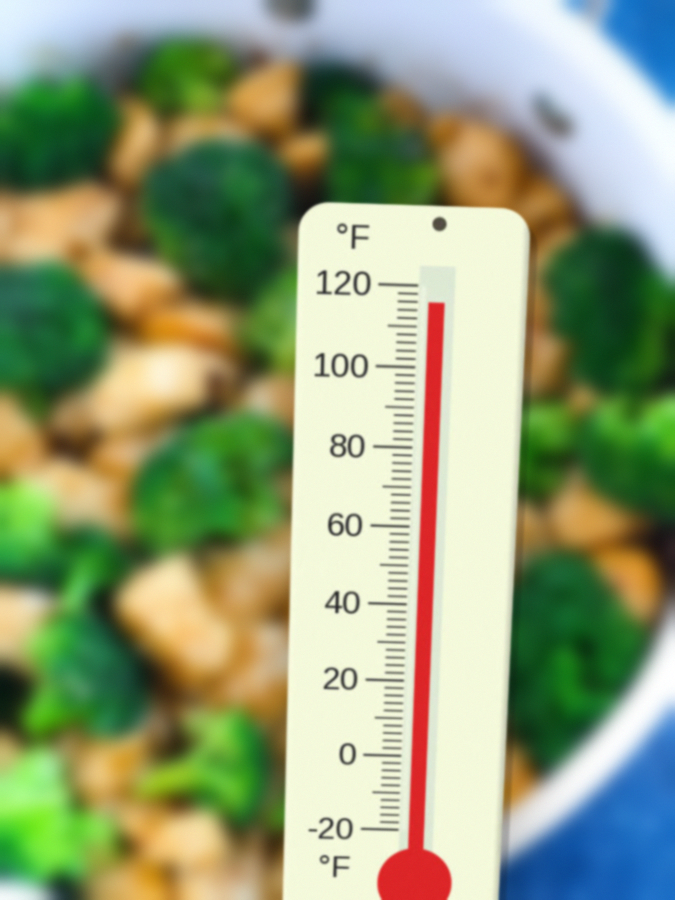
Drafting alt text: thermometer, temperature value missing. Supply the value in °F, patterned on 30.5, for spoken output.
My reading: 116
